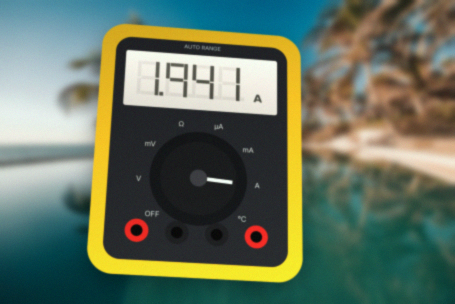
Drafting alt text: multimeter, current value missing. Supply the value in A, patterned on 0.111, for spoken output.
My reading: 1.941
